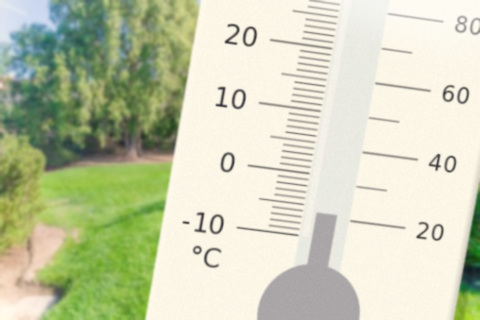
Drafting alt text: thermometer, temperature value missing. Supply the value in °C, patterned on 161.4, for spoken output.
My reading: -6
